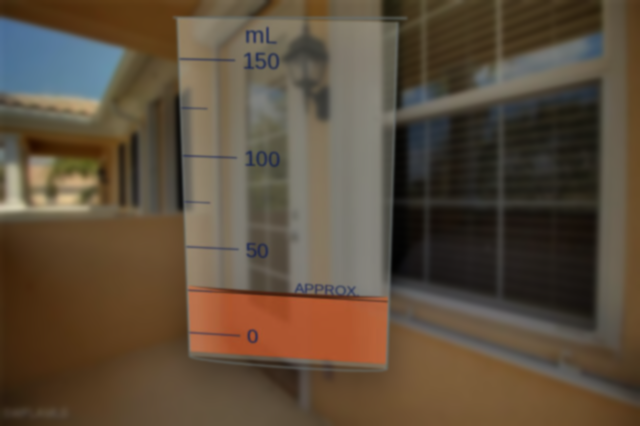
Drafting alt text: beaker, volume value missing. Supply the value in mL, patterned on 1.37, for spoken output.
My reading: 25
